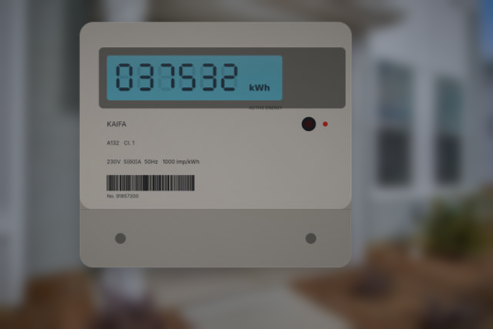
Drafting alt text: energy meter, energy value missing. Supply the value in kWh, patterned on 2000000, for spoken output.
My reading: 37532
